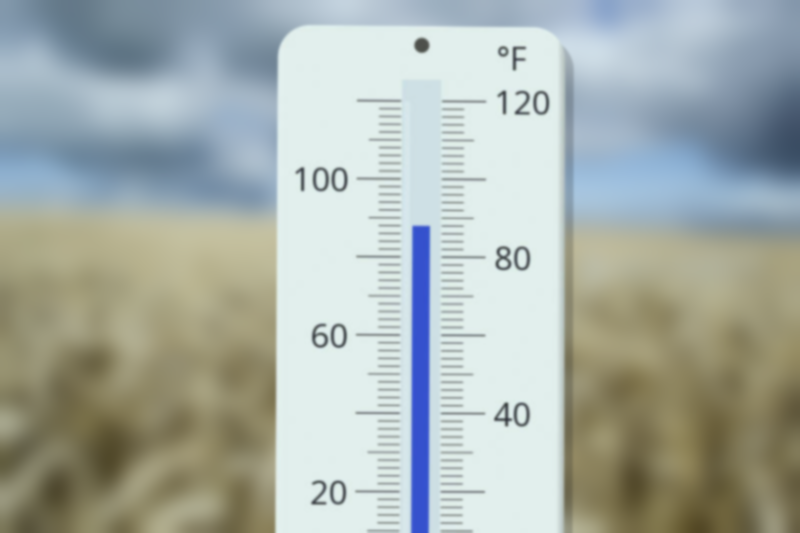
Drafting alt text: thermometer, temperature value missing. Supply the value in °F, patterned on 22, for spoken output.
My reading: 88
